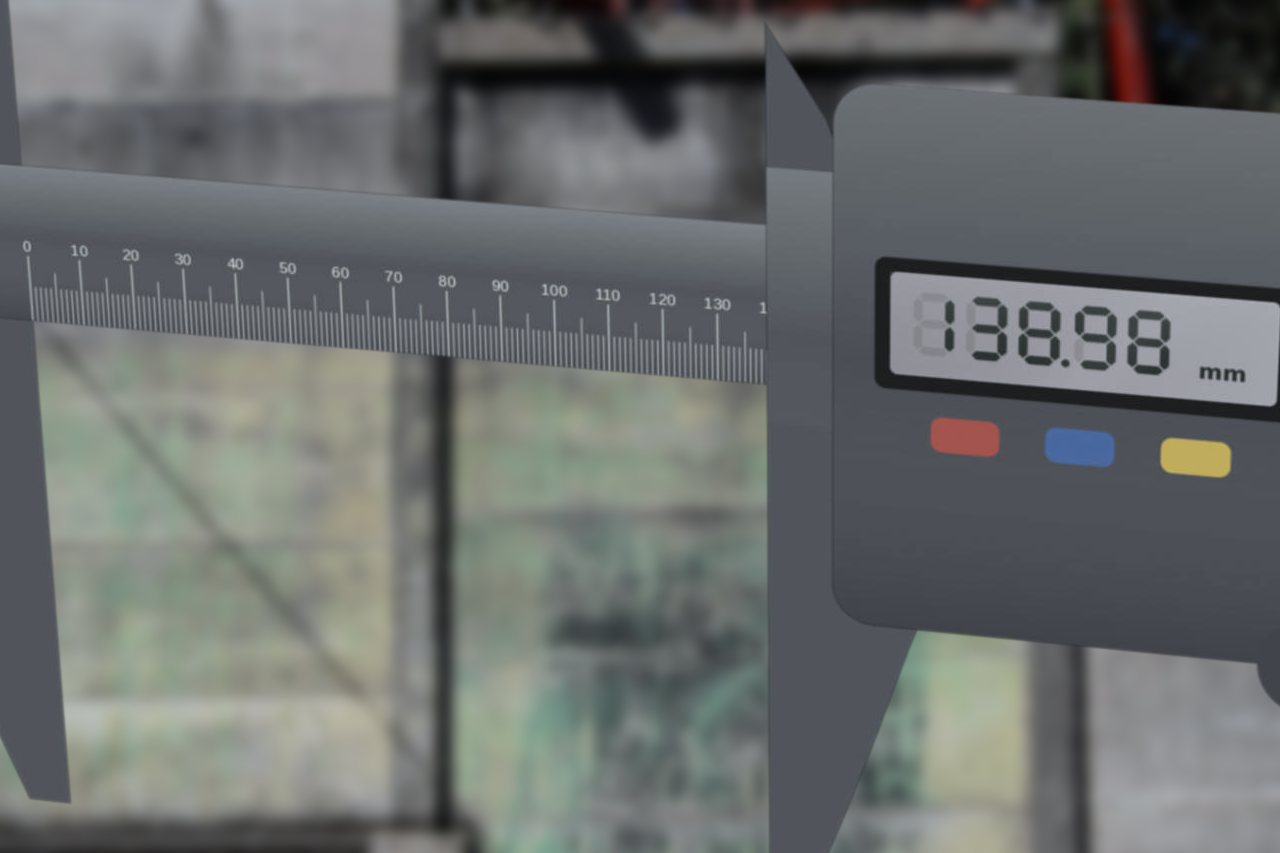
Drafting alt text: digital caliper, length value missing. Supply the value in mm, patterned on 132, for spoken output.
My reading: 138.98
